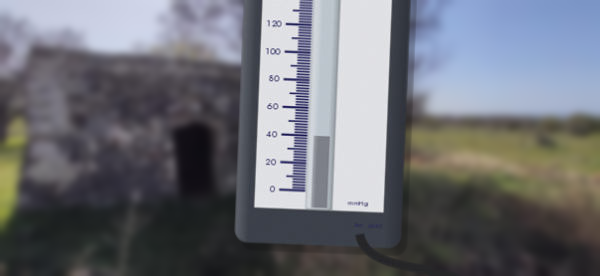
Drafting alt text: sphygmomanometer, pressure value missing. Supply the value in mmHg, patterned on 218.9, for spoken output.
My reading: 40
